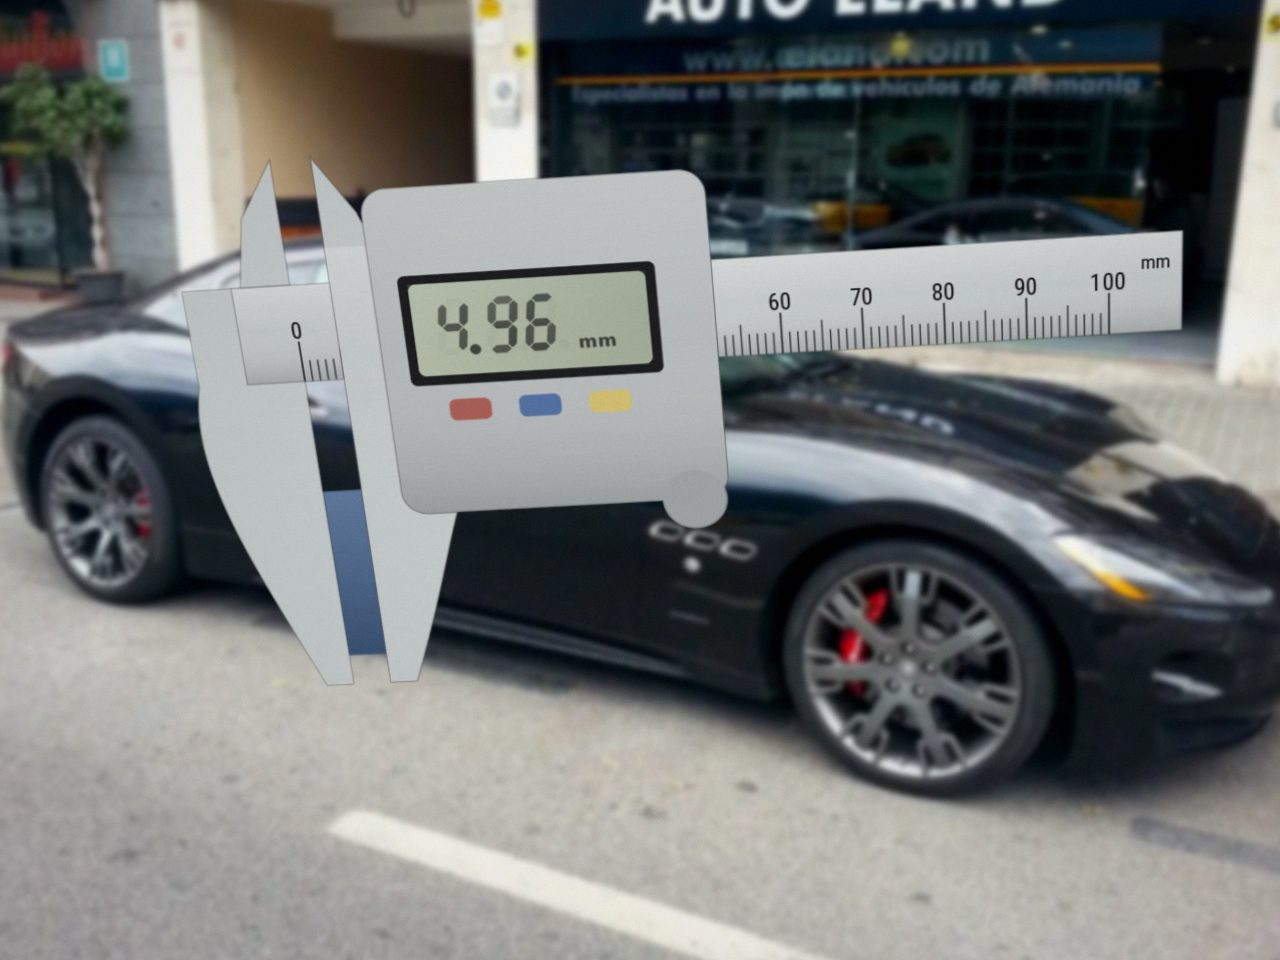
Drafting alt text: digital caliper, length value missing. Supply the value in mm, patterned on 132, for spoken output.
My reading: 4.96
